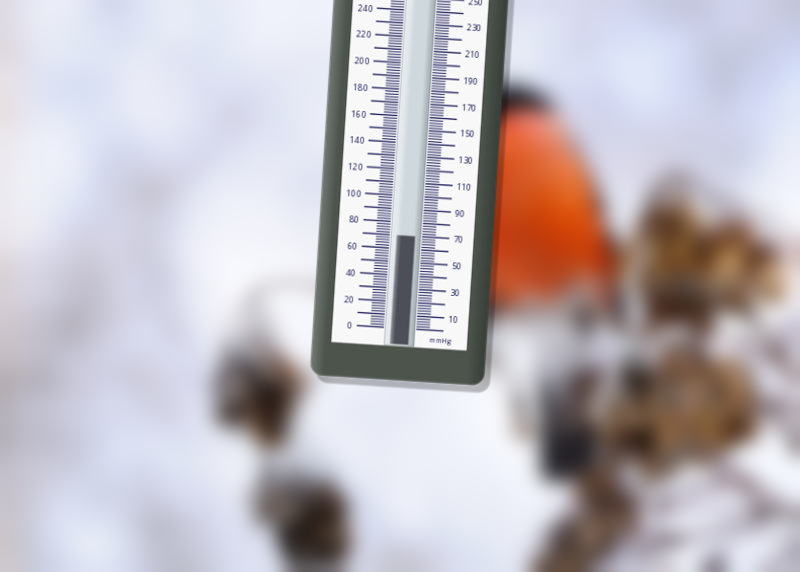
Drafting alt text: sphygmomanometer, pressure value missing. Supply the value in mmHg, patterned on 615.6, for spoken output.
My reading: 70
